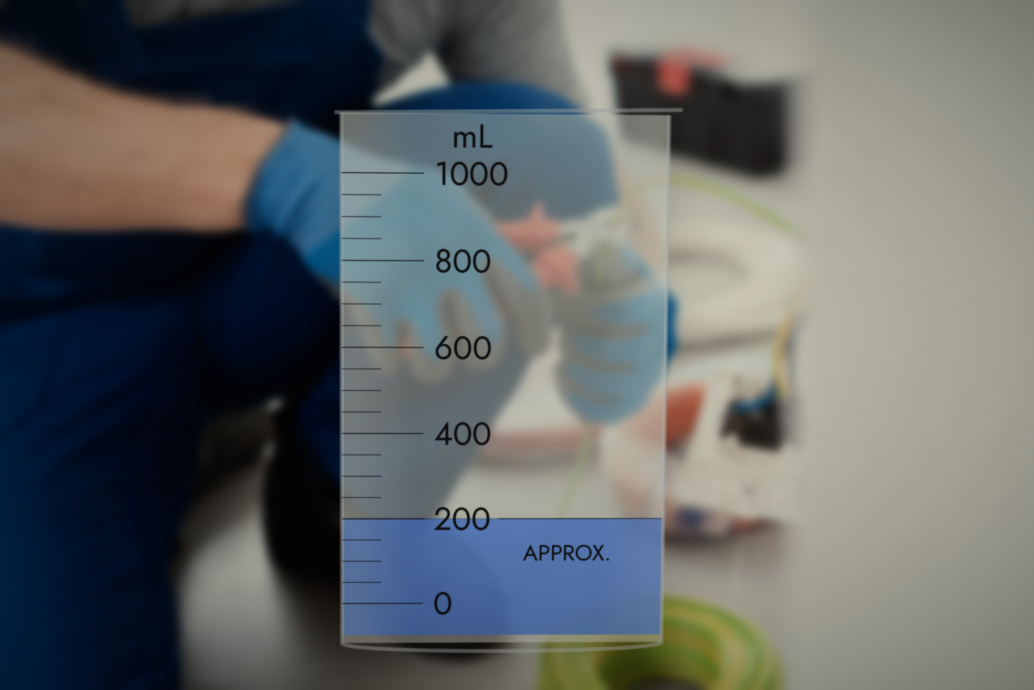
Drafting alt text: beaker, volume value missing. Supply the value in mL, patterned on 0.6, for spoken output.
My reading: 200
